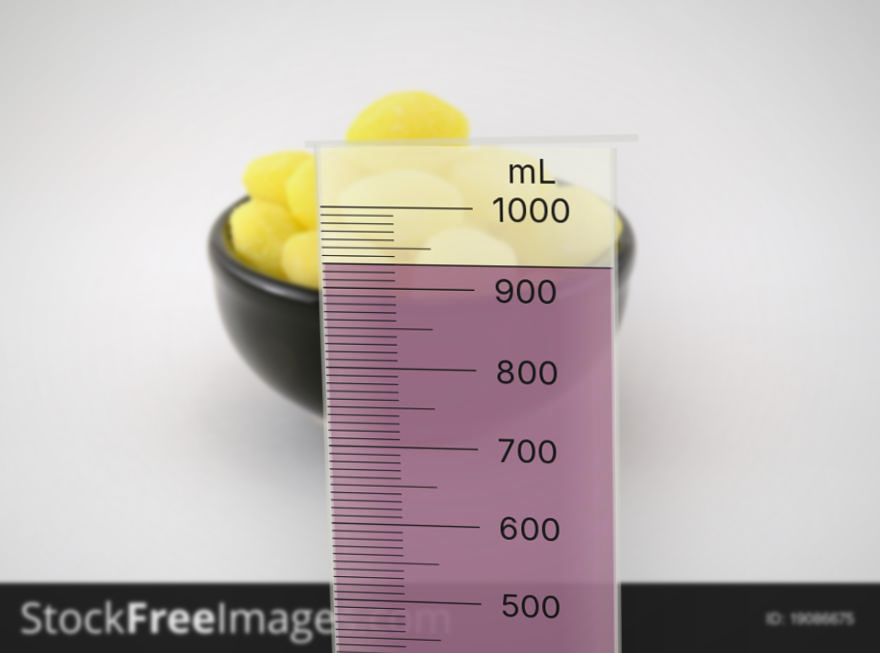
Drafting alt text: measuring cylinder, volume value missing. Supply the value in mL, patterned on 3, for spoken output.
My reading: 930
